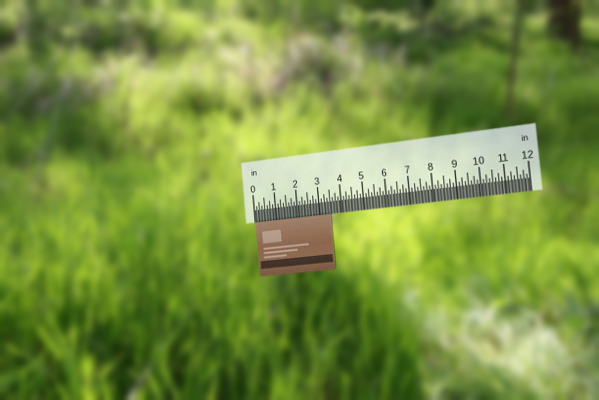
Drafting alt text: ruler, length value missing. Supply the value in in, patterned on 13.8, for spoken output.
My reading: 3.5
